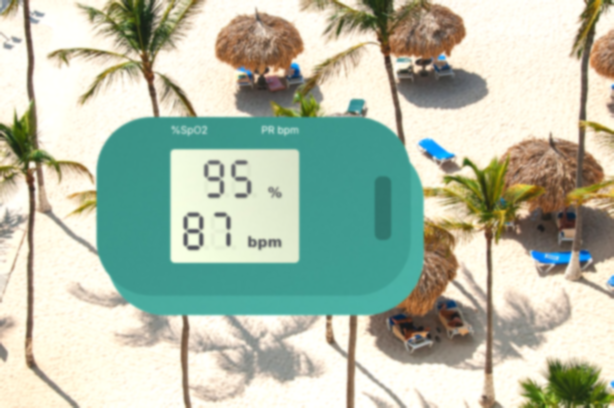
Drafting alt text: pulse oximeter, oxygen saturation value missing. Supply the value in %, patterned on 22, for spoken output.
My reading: 95
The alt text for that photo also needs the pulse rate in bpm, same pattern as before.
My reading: 87
